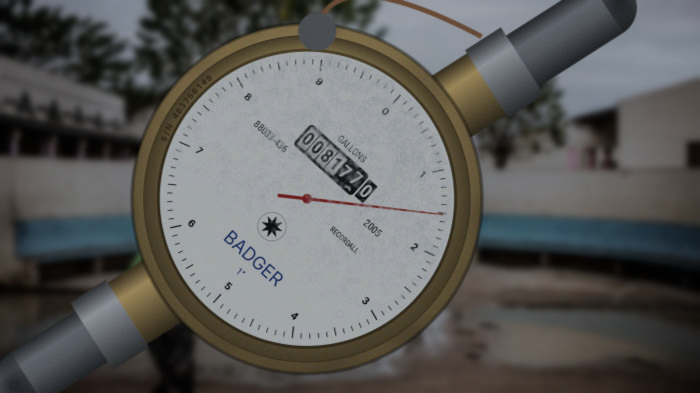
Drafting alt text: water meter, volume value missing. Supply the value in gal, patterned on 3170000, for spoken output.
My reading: 81771.5
